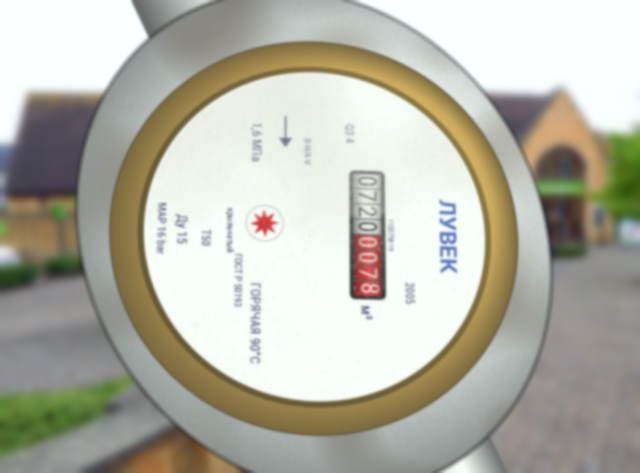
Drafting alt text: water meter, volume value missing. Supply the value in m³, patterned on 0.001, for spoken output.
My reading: 720.0078
